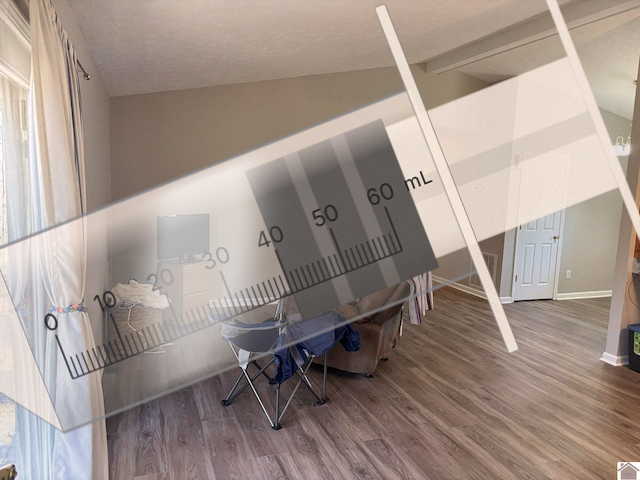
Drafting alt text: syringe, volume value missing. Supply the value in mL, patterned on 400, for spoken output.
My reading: 40
